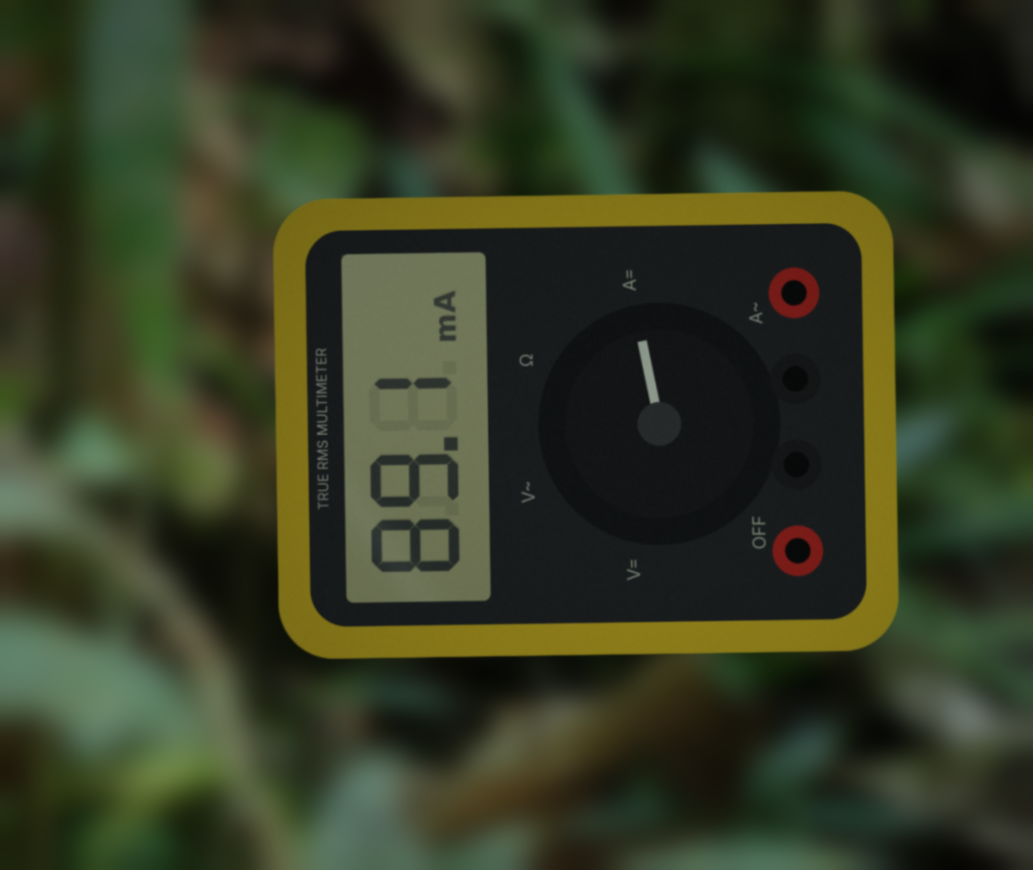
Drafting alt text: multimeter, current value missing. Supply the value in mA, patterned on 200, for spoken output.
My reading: 89.1
